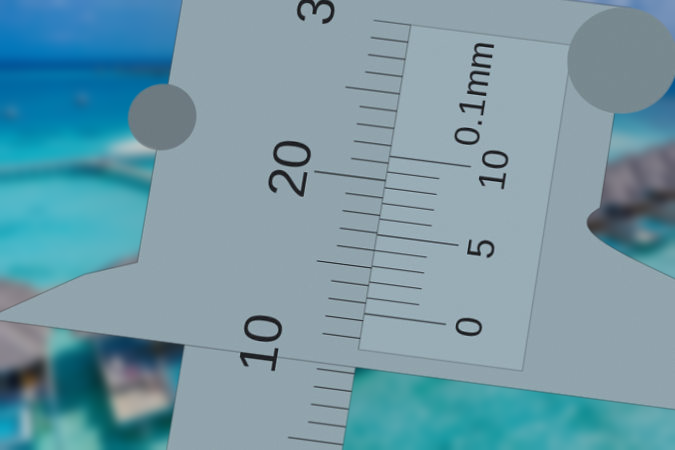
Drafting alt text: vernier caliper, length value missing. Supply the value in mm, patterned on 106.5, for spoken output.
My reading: 12.4
